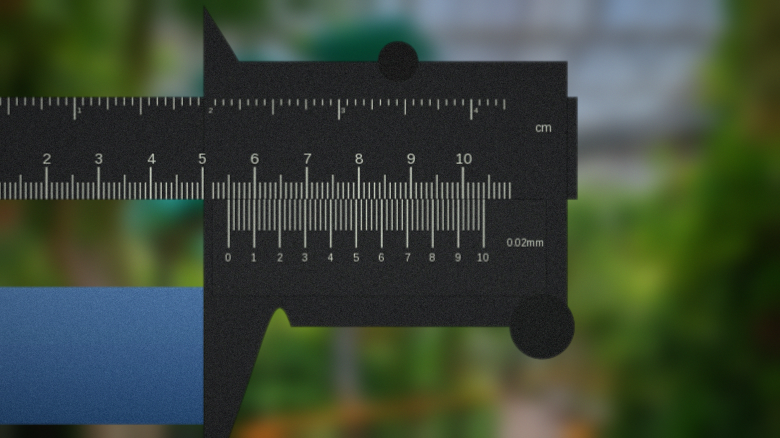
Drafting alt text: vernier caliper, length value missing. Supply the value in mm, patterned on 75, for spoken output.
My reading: 55.0
